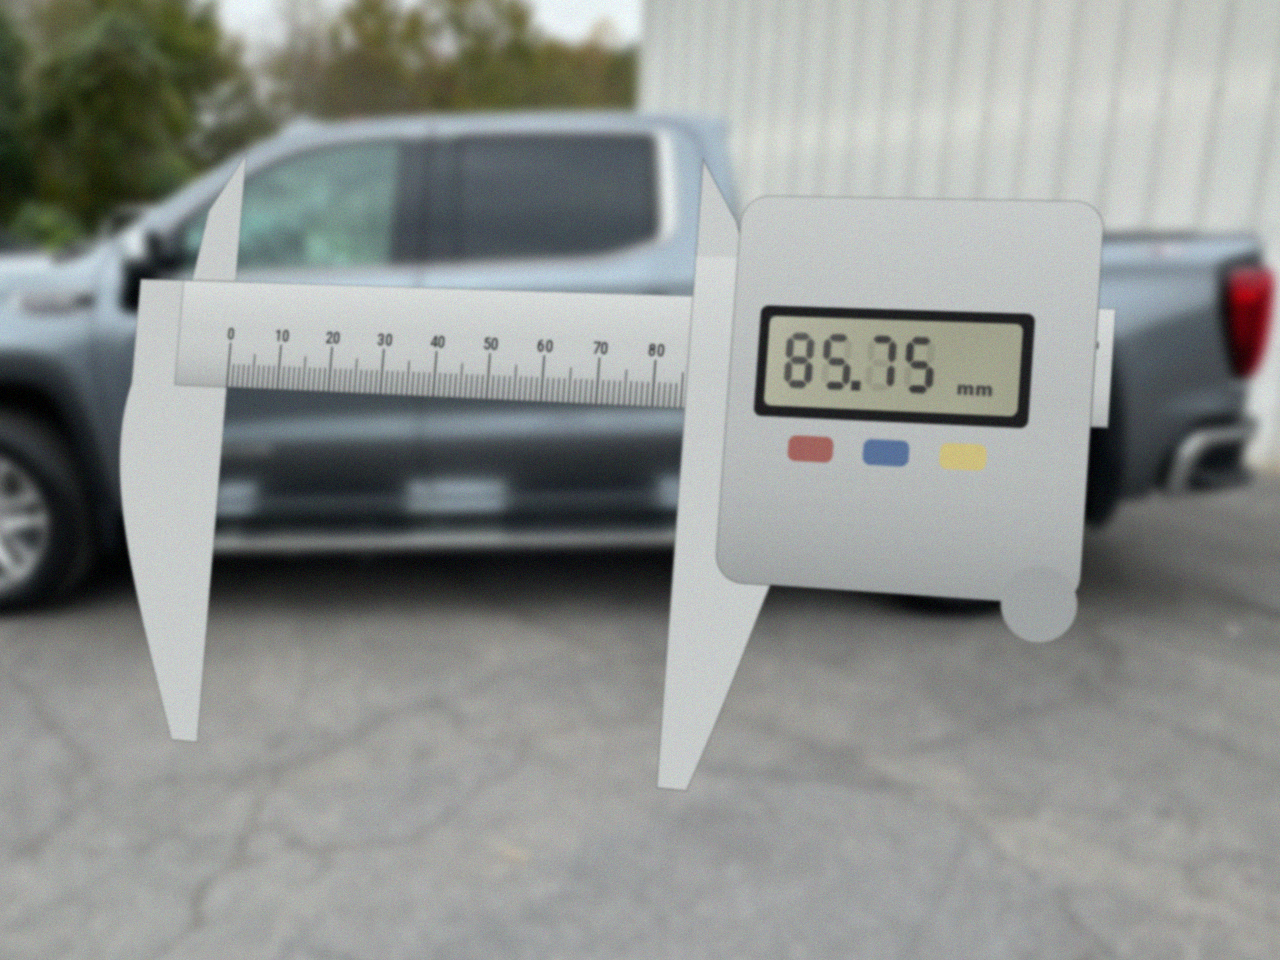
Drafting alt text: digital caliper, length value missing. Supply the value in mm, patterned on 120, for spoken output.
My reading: 85.75
